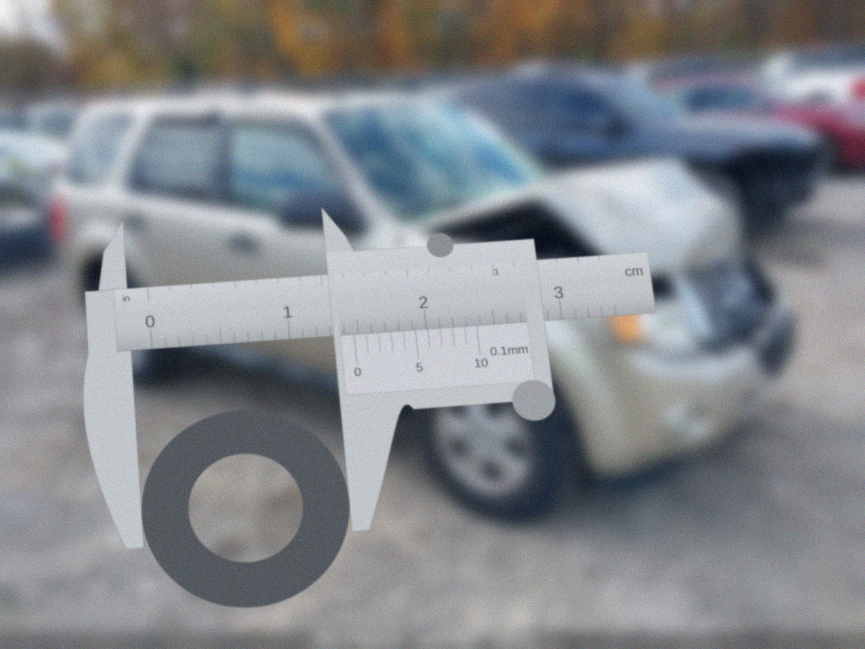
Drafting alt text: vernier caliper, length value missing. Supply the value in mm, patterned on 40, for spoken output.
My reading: 14.7
